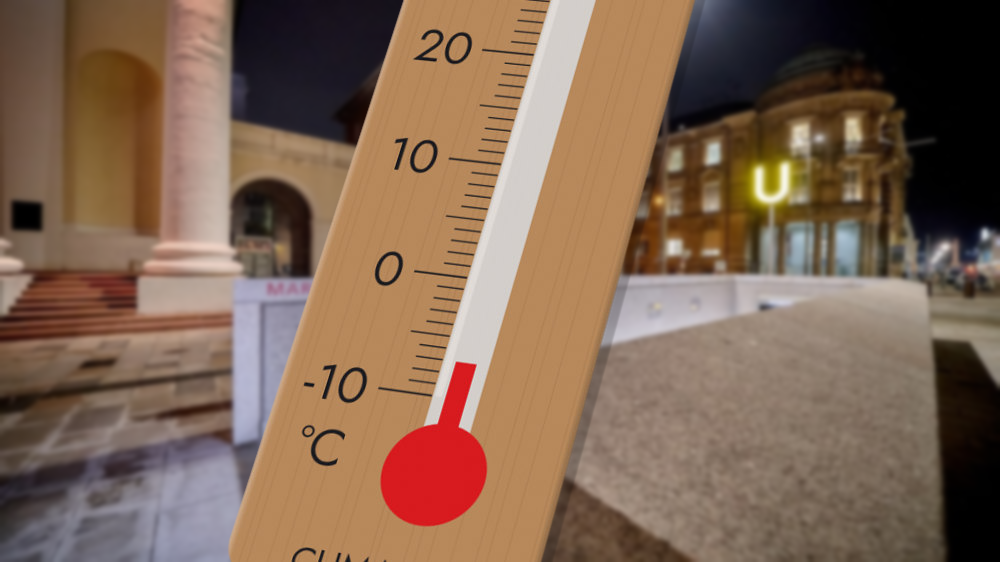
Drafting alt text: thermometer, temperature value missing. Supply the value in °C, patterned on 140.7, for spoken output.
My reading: -7
